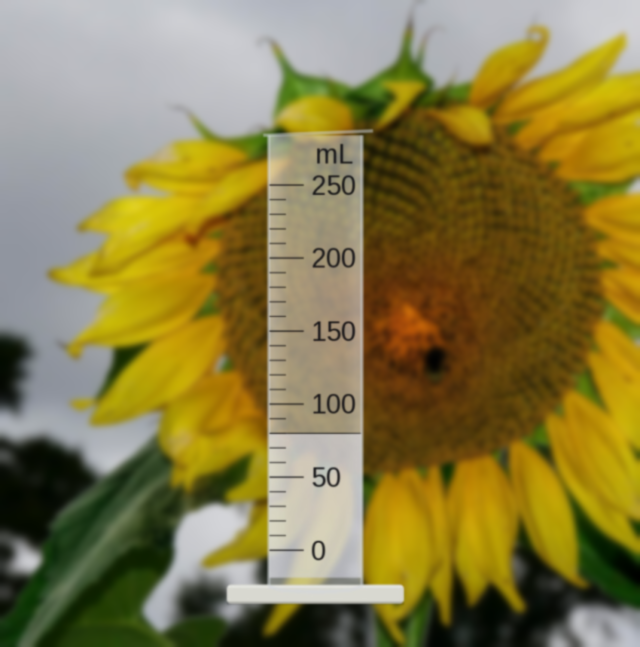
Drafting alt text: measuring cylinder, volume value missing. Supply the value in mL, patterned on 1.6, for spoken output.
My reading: 80
